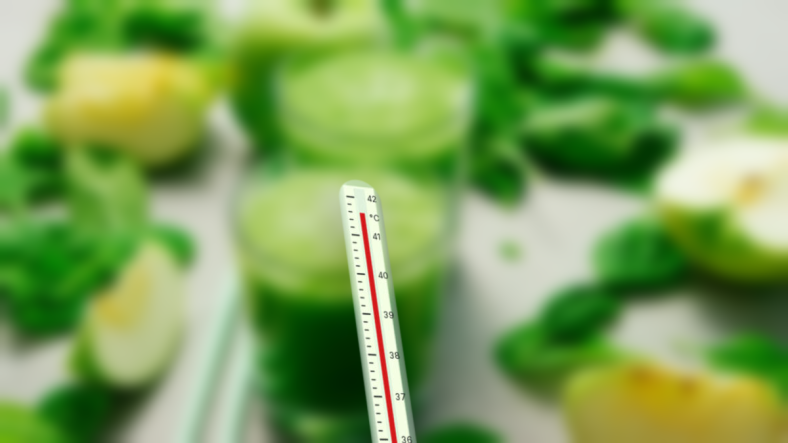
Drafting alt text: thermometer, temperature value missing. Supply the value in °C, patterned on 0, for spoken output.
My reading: 41.6
